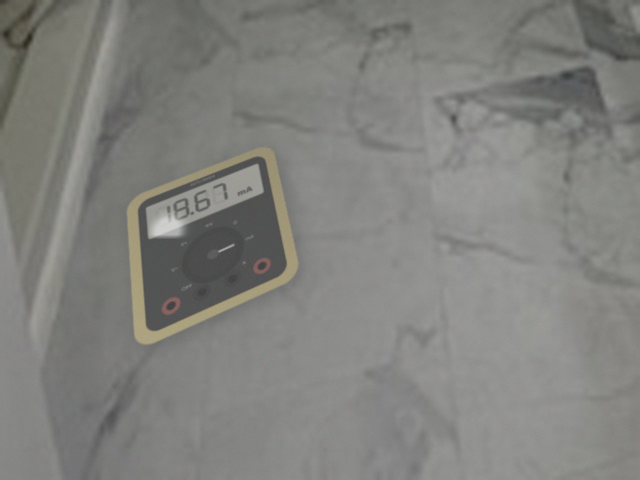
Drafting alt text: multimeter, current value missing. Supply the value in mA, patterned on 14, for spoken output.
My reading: 18.67
